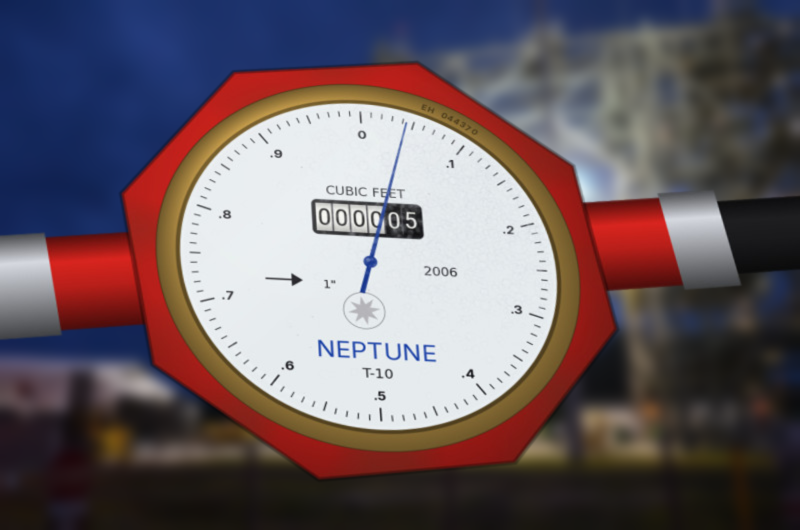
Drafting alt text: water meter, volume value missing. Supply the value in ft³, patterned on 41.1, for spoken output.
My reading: 5.04
